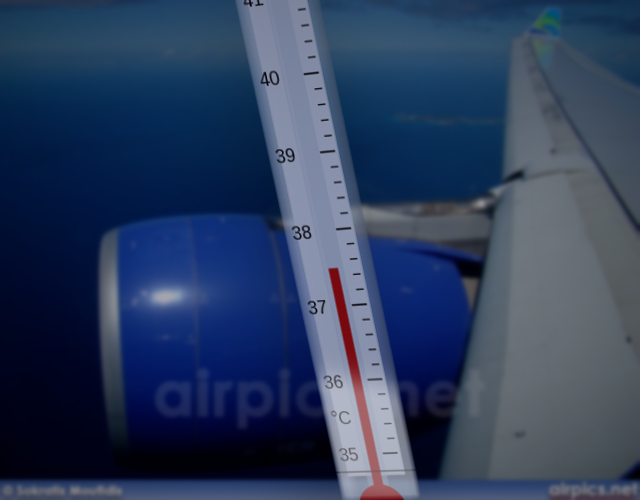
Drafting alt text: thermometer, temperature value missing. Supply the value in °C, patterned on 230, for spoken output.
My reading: 37.5
